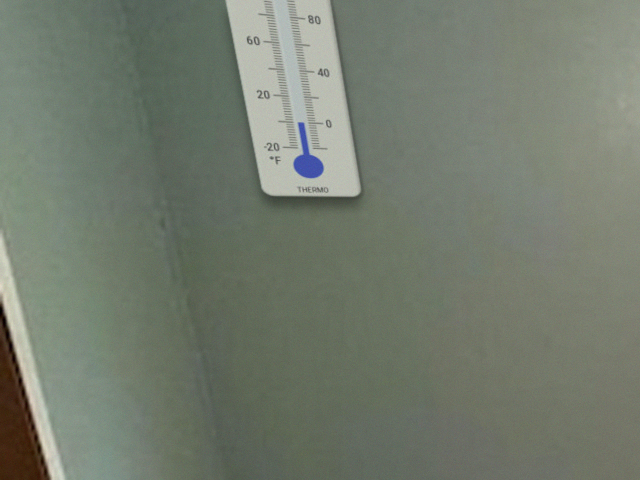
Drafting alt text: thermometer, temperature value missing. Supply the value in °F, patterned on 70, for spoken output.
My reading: 0
